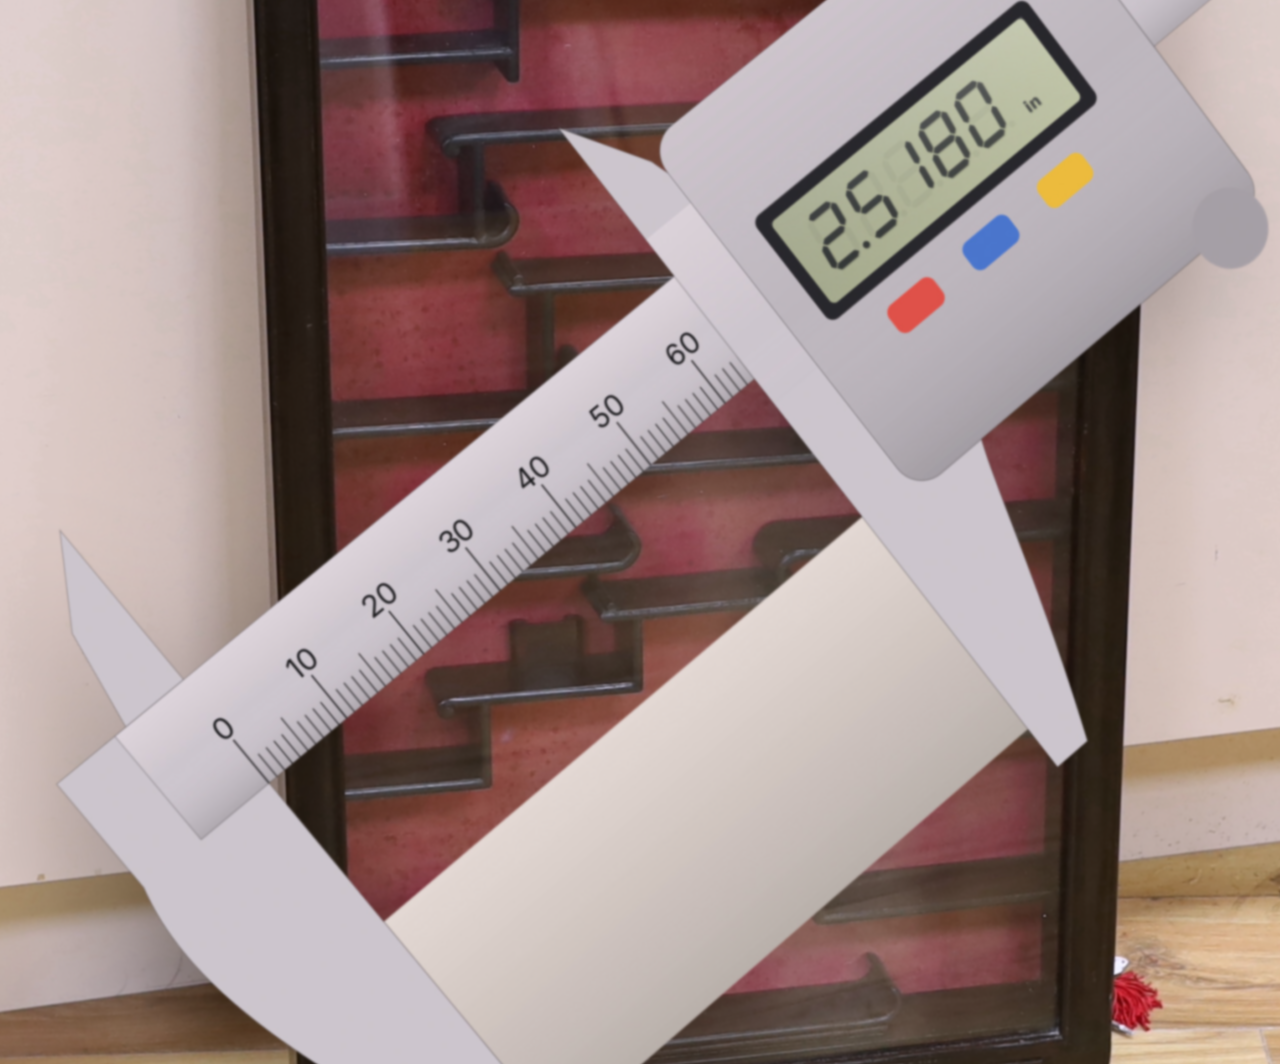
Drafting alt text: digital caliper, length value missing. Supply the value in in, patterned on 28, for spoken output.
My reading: 2.5180
